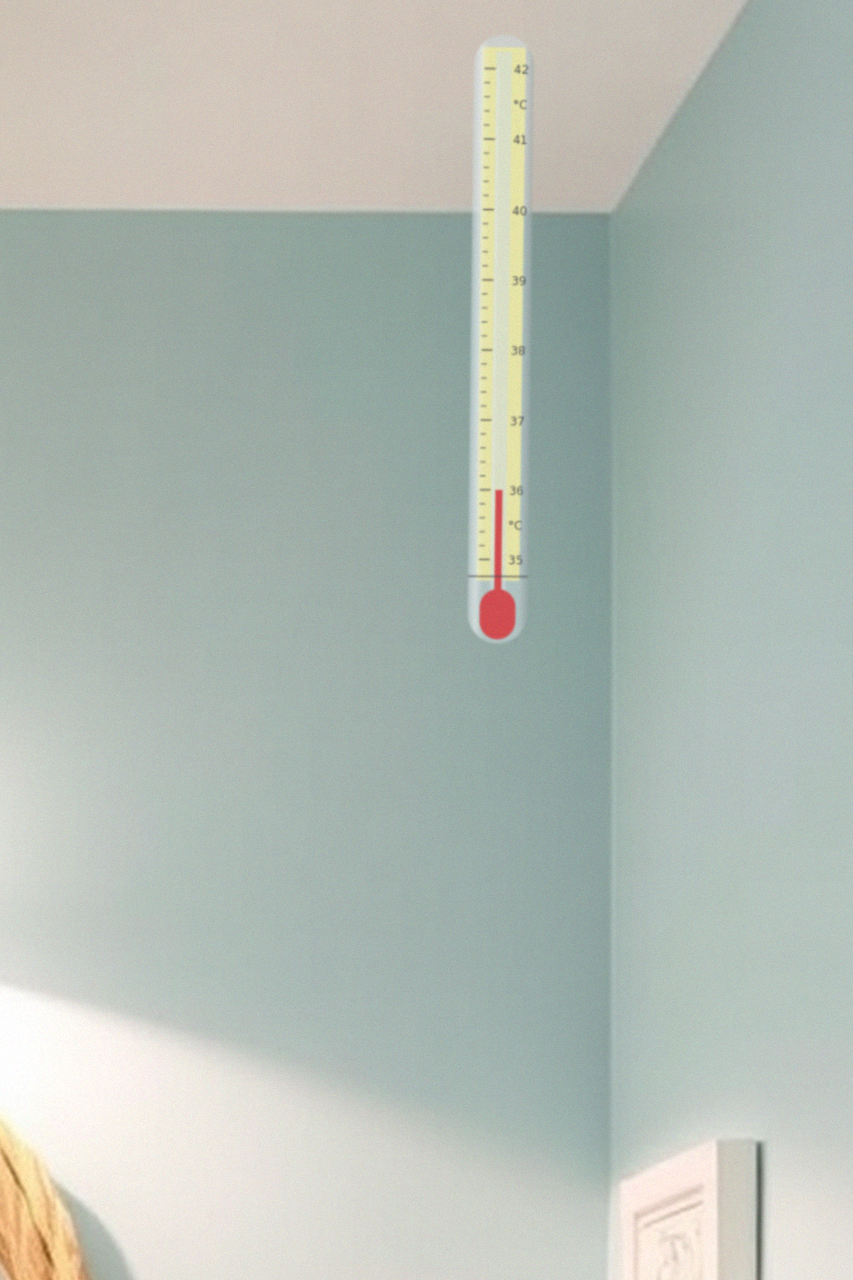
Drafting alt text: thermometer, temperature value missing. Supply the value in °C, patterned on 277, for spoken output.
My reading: 36
